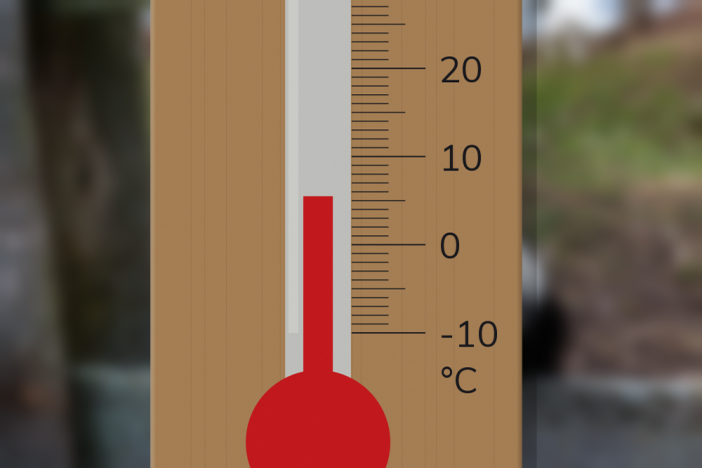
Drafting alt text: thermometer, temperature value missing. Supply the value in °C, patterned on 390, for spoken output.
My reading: 5.5
